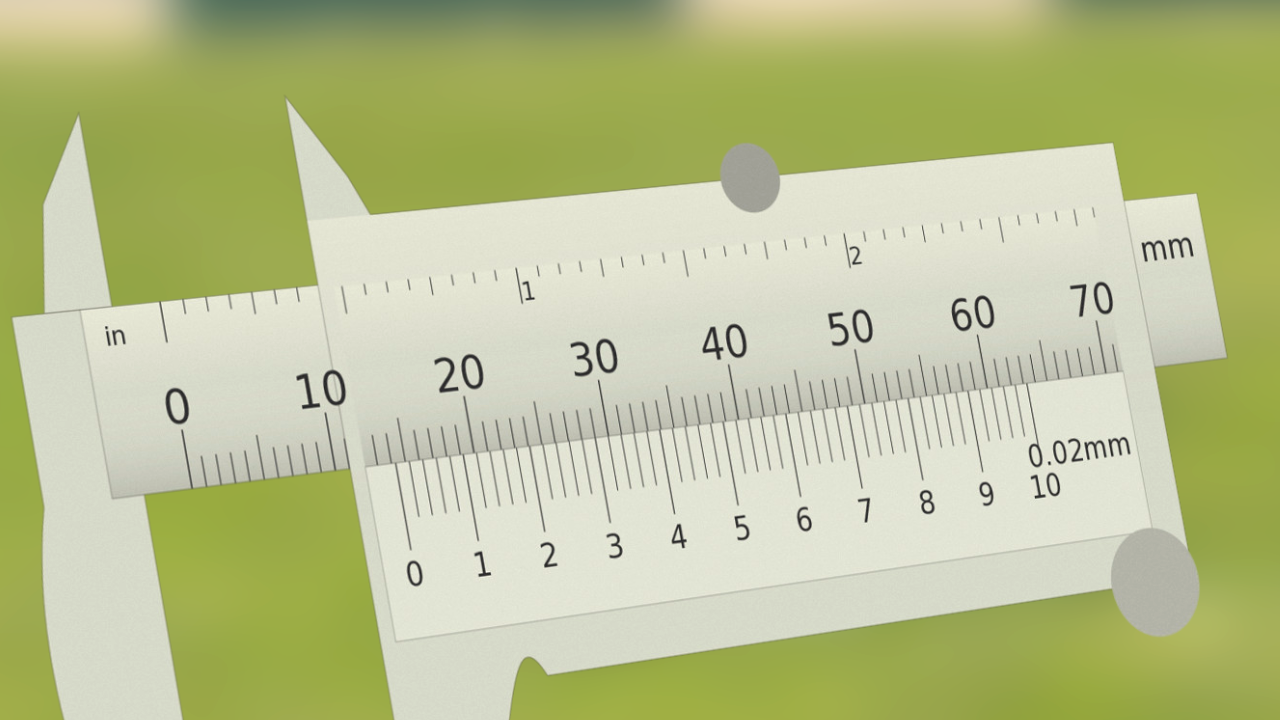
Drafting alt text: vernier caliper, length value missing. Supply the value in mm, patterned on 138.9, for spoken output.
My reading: 14.3
